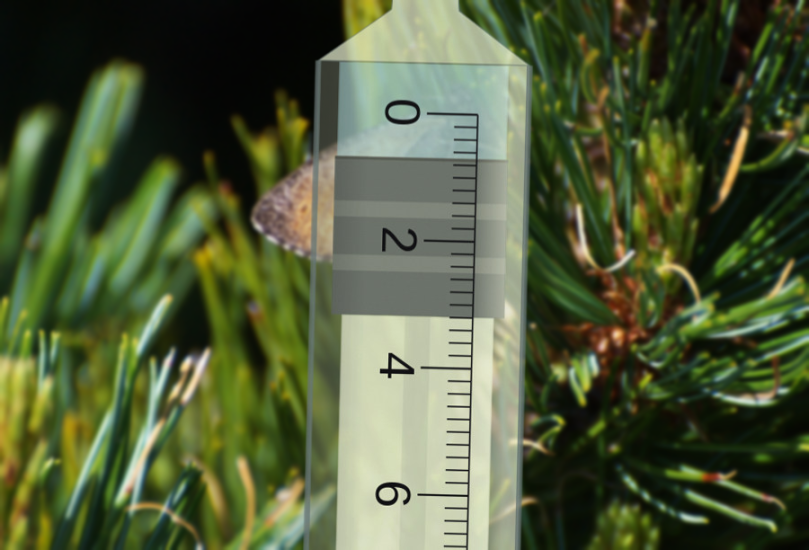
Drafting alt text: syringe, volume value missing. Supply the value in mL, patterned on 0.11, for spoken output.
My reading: 0.7
